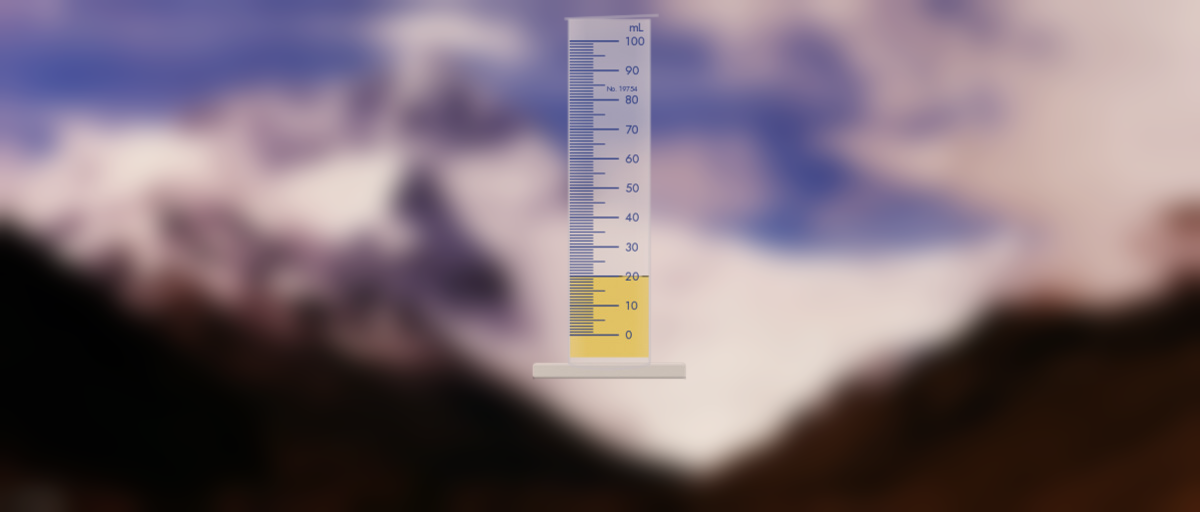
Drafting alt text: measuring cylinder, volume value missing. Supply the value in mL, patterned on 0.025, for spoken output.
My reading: 20
